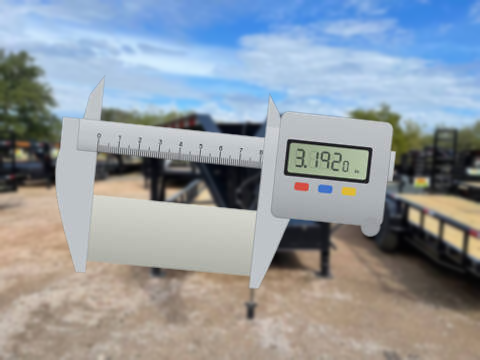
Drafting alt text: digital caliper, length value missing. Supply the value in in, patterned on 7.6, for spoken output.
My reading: 3.1920
